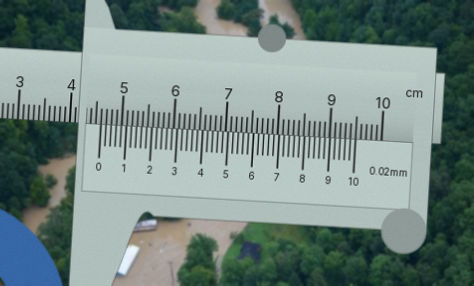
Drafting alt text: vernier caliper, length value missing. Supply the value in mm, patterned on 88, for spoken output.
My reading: 46.0
